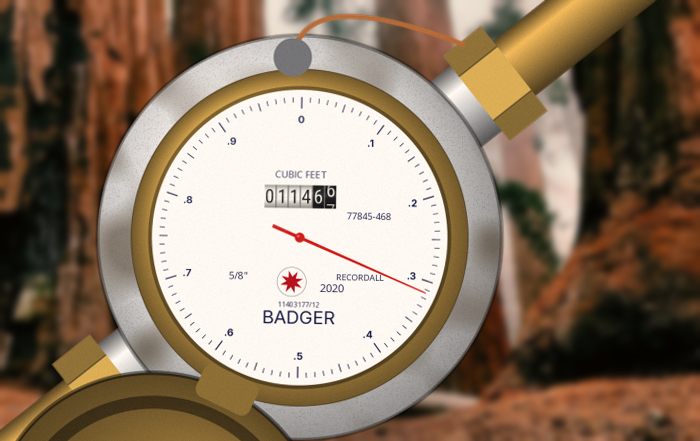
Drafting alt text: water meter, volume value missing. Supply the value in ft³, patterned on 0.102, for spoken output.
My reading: 11466.31
